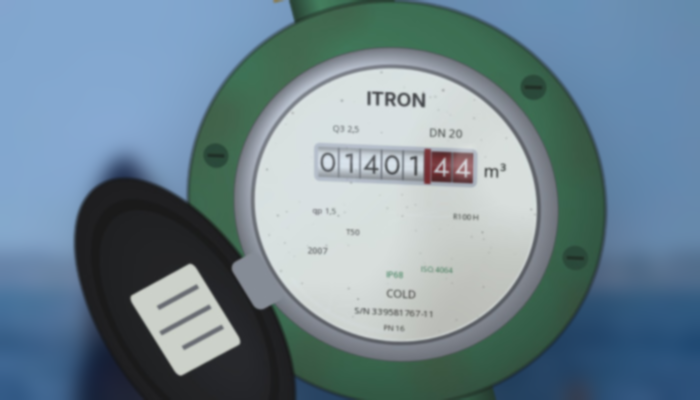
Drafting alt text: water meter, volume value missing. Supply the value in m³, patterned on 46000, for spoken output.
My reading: 1401.44
